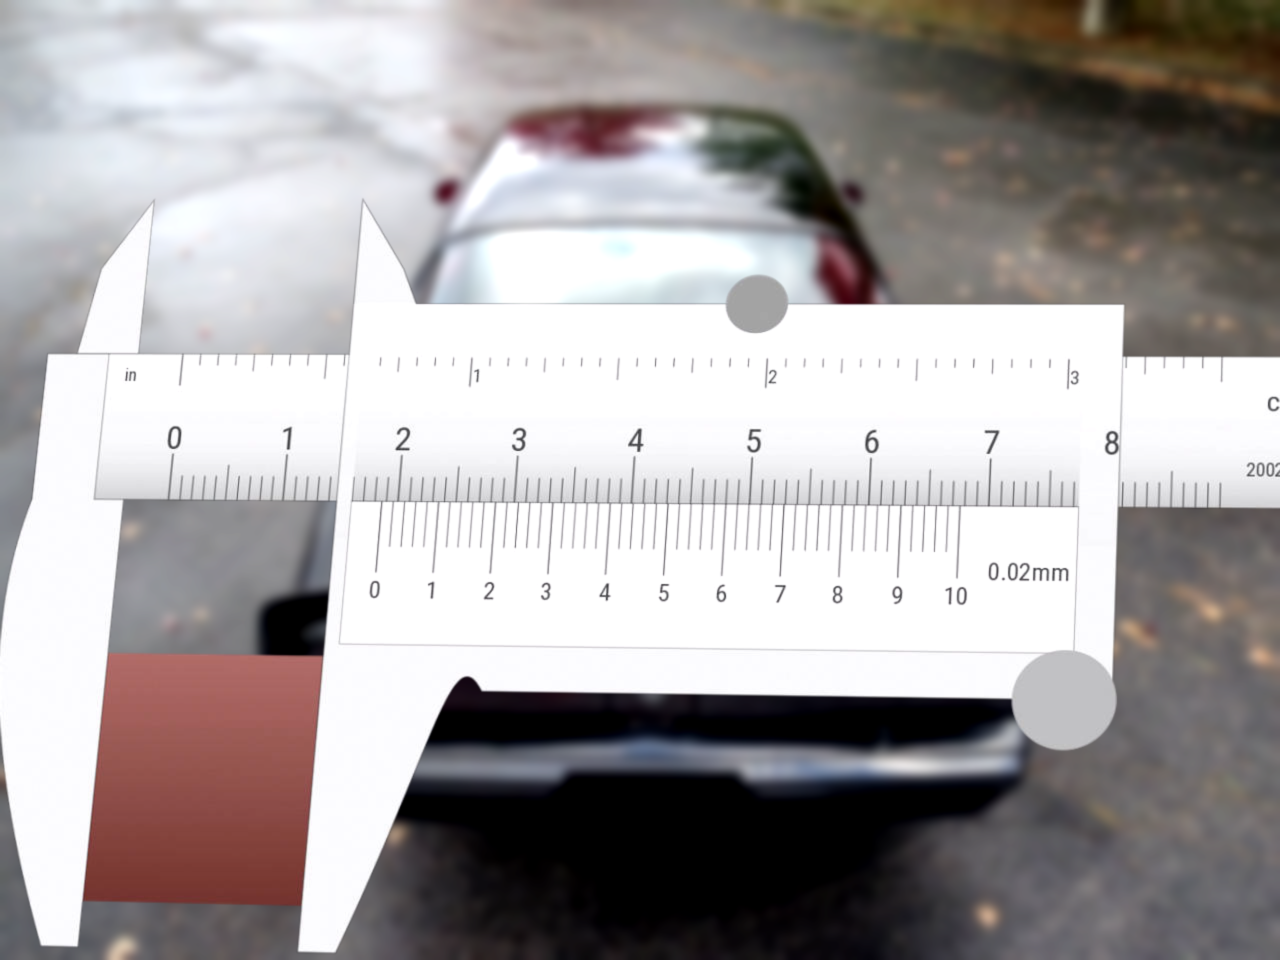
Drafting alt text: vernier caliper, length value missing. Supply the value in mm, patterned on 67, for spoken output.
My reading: 18.6
